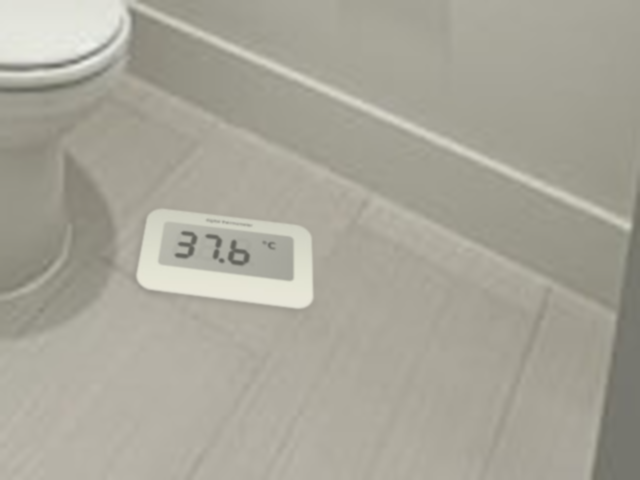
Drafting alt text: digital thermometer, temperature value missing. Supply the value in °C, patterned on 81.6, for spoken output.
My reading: 37.6
